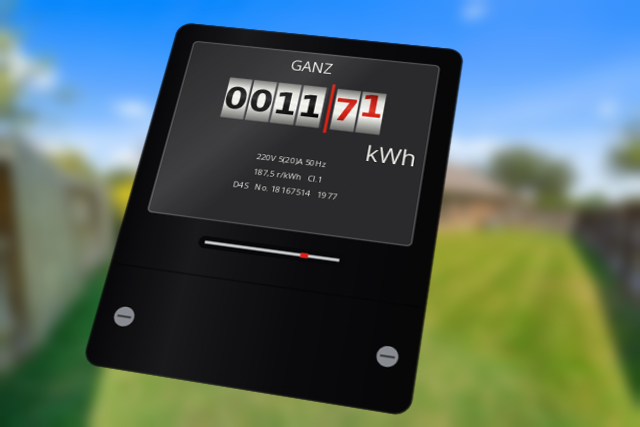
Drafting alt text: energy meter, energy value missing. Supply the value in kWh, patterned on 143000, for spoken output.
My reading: 11.71
